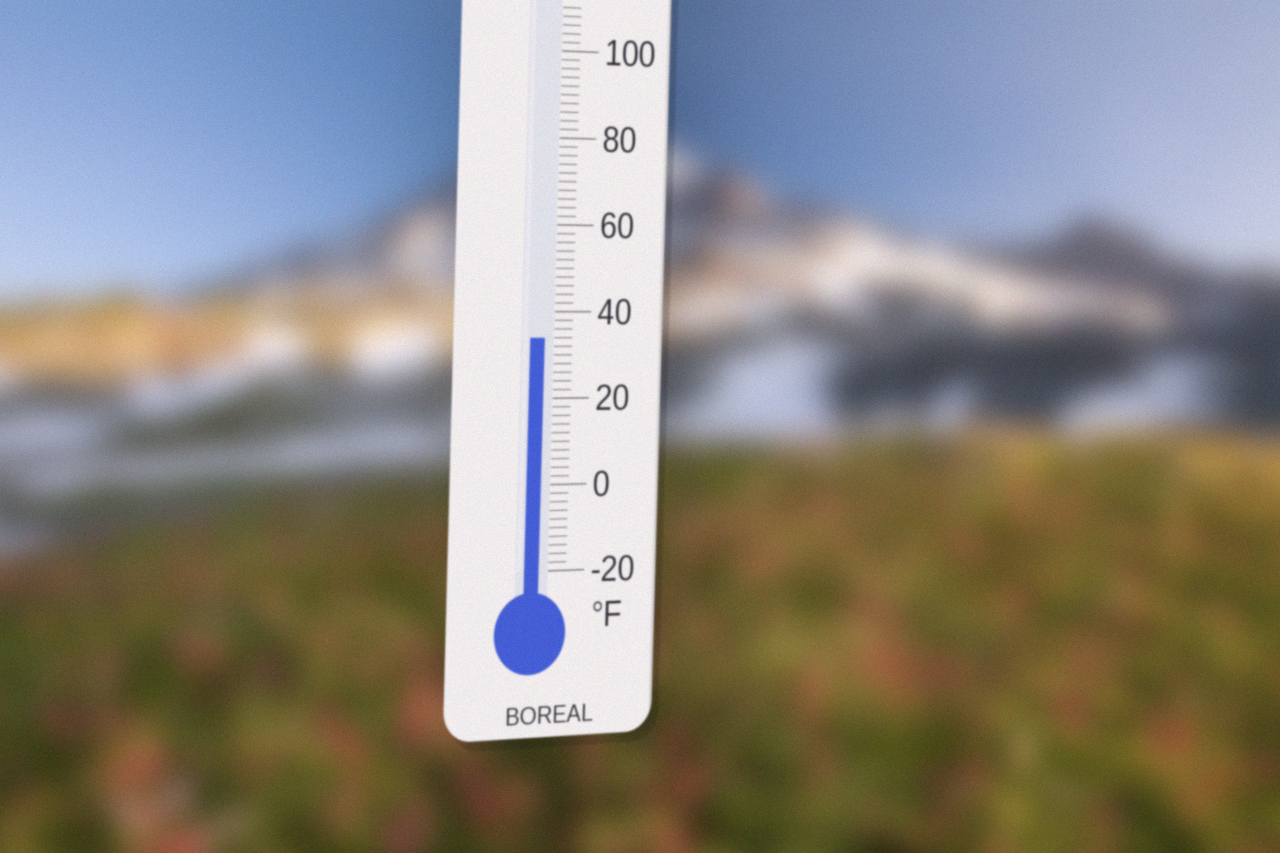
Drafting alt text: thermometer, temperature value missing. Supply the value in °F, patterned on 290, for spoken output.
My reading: 34
